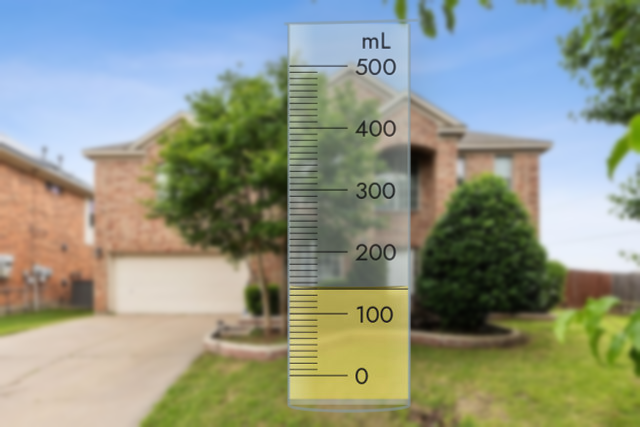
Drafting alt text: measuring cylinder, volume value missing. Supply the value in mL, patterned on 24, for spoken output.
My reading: 140
